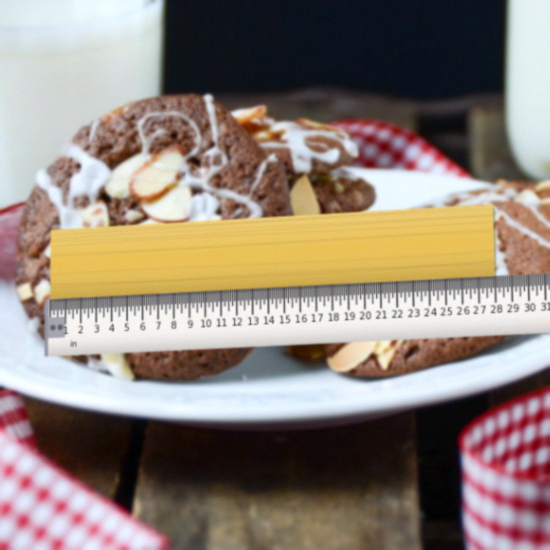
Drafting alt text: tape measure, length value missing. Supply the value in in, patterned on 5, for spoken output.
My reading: 28
